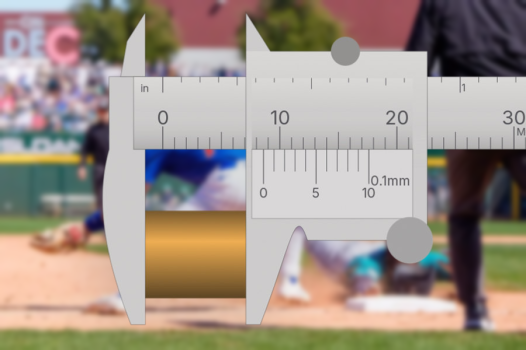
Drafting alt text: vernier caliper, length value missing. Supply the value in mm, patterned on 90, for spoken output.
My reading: 8.6
